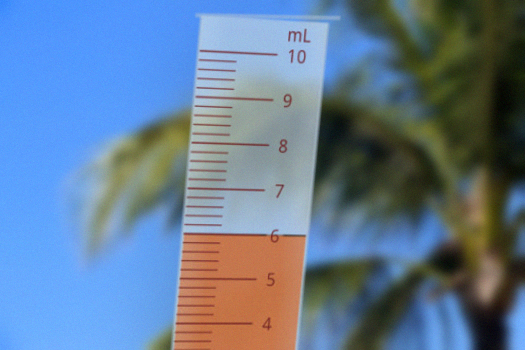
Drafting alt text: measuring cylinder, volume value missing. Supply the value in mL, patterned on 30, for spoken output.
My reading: 6
